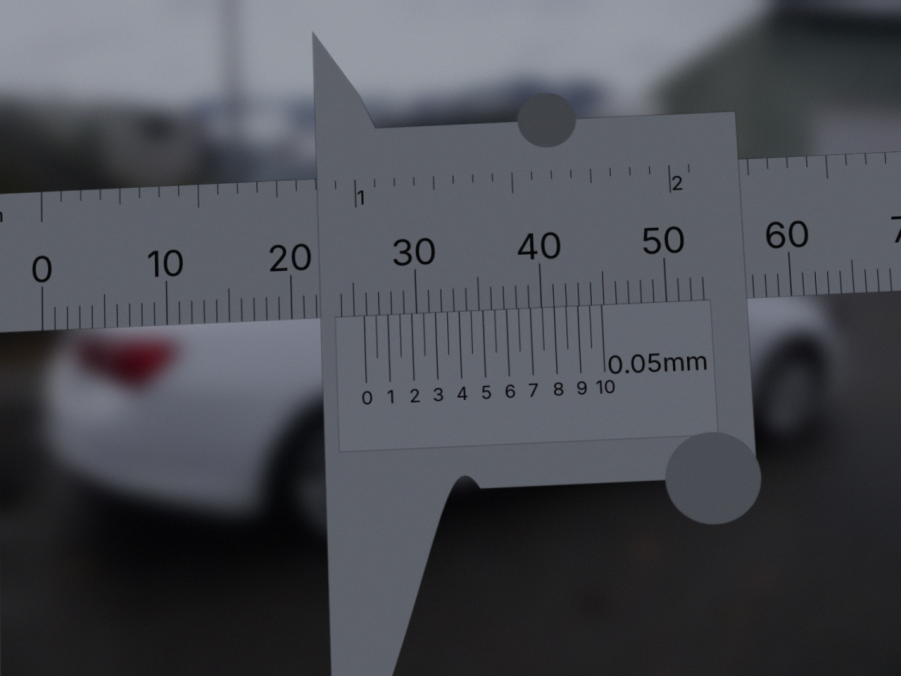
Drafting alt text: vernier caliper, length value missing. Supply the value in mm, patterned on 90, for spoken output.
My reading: 25.8
